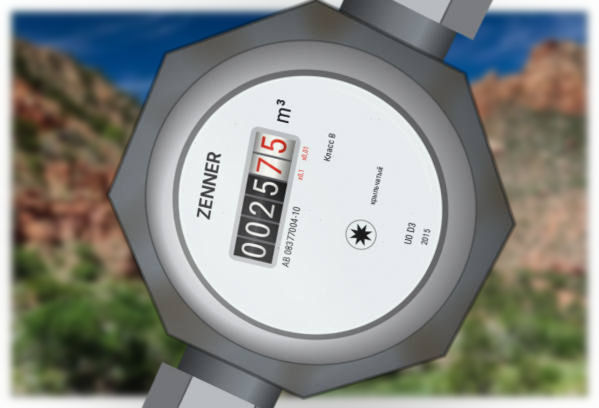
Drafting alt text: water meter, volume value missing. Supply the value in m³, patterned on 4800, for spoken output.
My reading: 25.75
